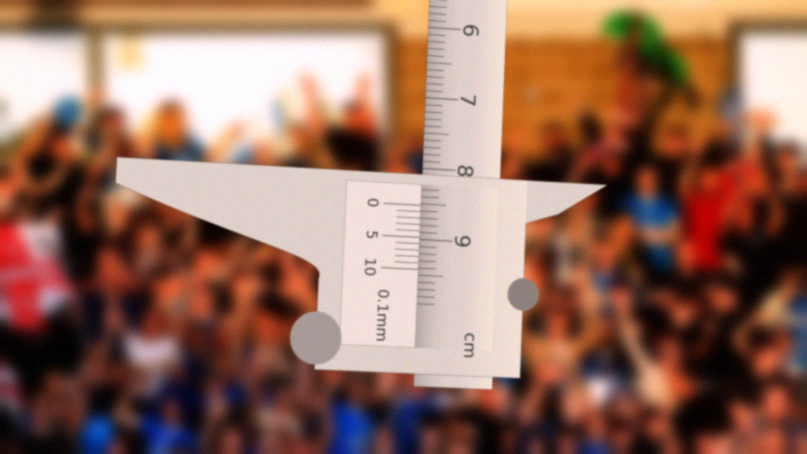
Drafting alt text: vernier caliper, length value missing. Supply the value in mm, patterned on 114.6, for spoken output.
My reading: 85.2
